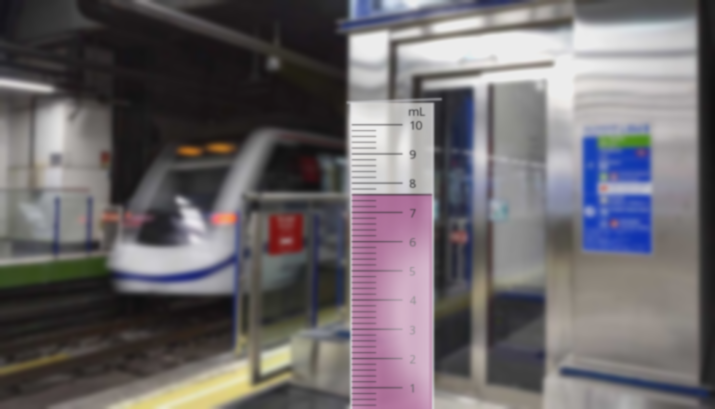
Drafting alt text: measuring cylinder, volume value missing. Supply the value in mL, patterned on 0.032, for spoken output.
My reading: 7.6
